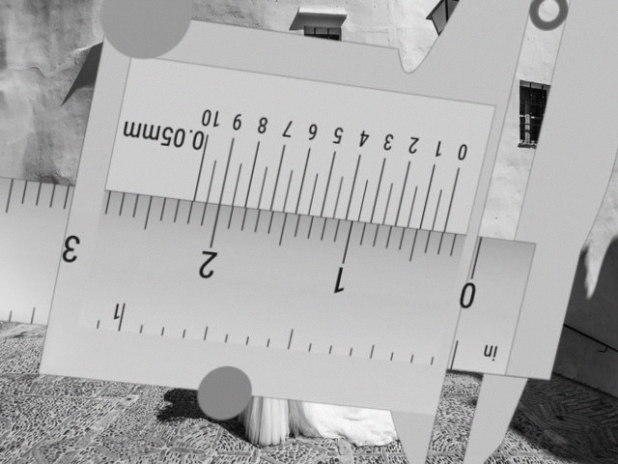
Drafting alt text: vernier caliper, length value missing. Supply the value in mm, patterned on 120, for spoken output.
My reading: 2.9
